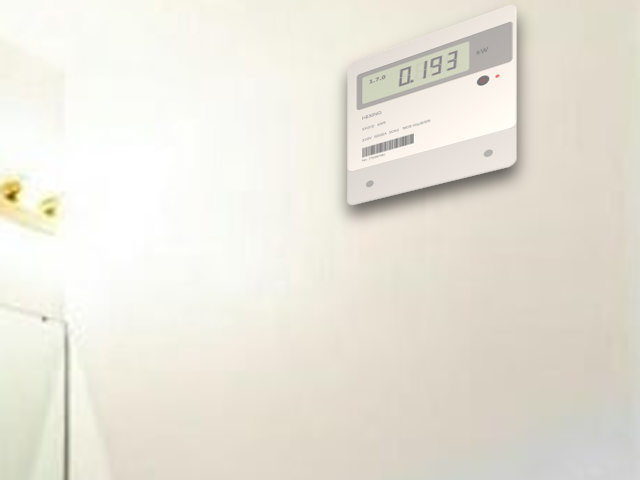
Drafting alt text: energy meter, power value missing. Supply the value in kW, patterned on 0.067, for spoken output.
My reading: 0.193
